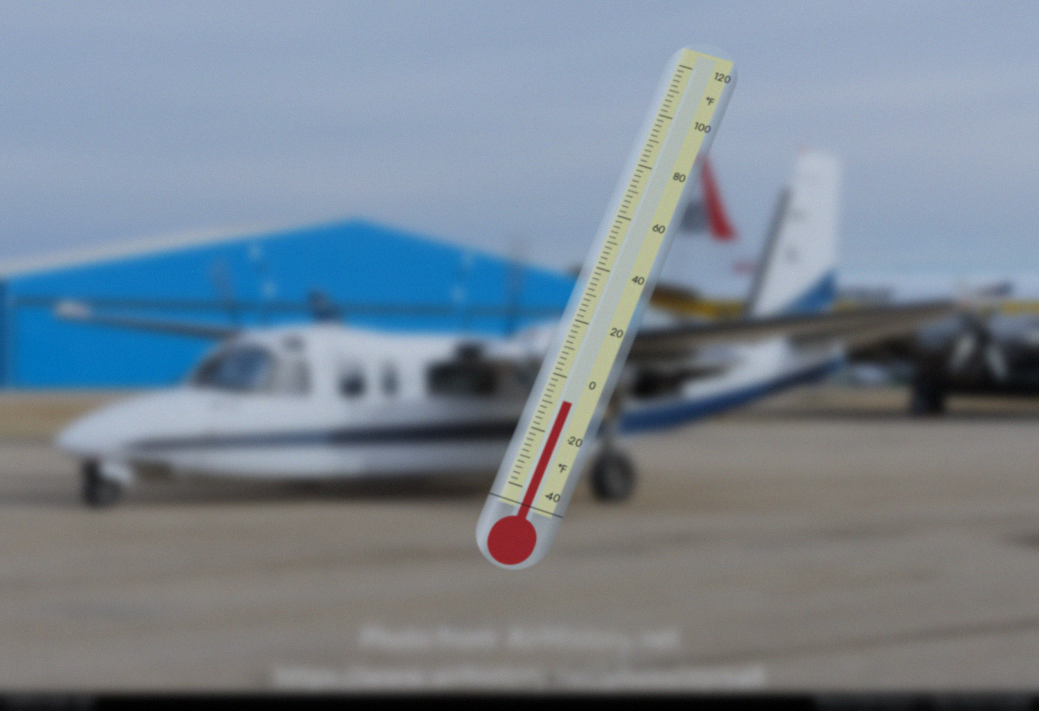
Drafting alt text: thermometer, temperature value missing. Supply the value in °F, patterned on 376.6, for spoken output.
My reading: -8
